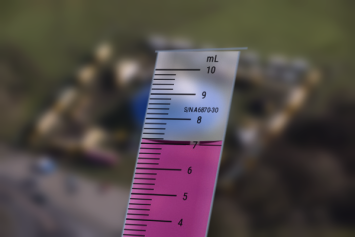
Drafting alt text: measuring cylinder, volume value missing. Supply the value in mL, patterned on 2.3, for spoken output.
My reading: 7
